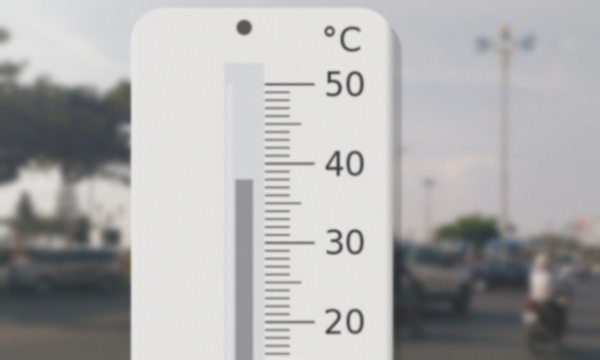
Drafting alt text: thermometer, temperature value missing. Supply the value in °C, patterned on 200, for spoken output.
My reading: 38
